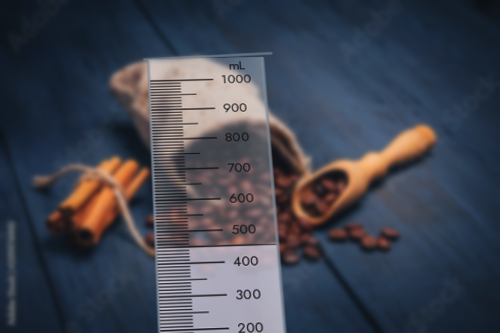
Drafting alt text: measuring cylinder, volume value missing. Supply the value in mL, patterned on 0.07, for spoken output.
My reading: 450
